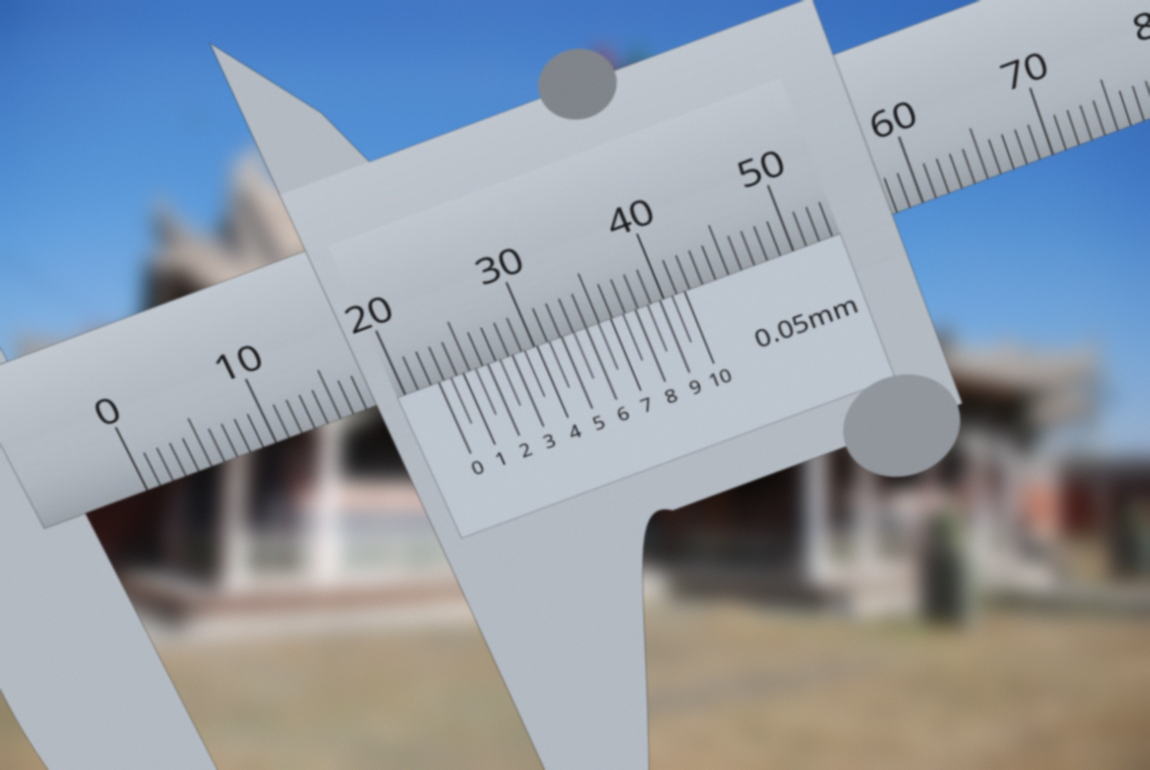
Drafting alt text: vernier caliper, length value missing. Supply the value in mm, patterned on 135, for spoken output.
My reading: 22.6
